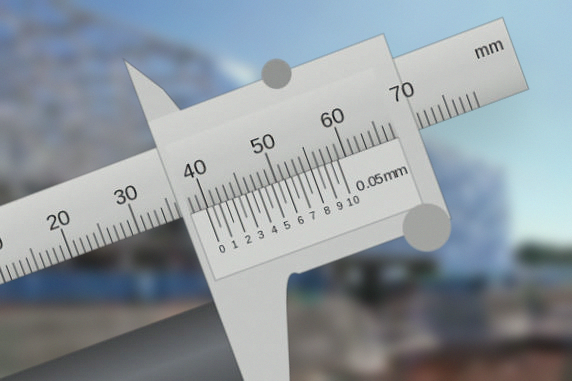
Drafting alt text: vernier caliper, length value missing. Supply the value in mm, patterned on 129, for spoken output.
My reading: 39.8
